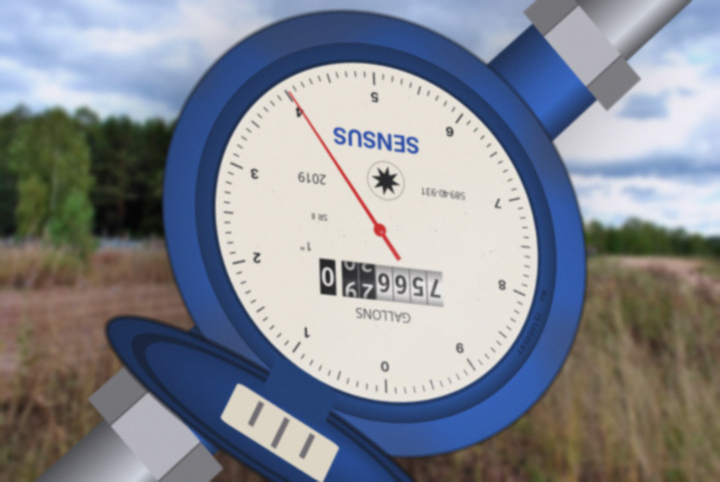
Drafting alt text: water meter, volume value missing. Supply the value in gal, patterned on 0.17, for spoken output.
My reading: 7566294.0
